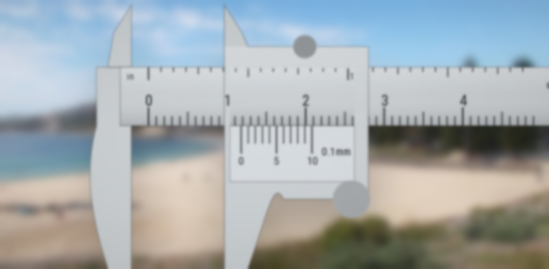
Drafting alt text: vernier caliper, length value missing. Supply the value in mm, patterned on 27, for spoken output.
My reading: 11.8
